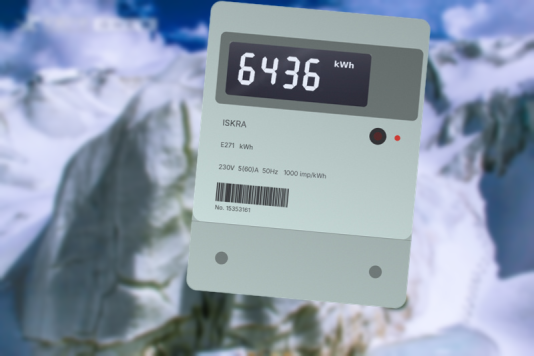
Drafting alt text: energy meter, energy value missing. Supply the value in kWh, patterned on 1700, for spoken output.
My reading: 6436
